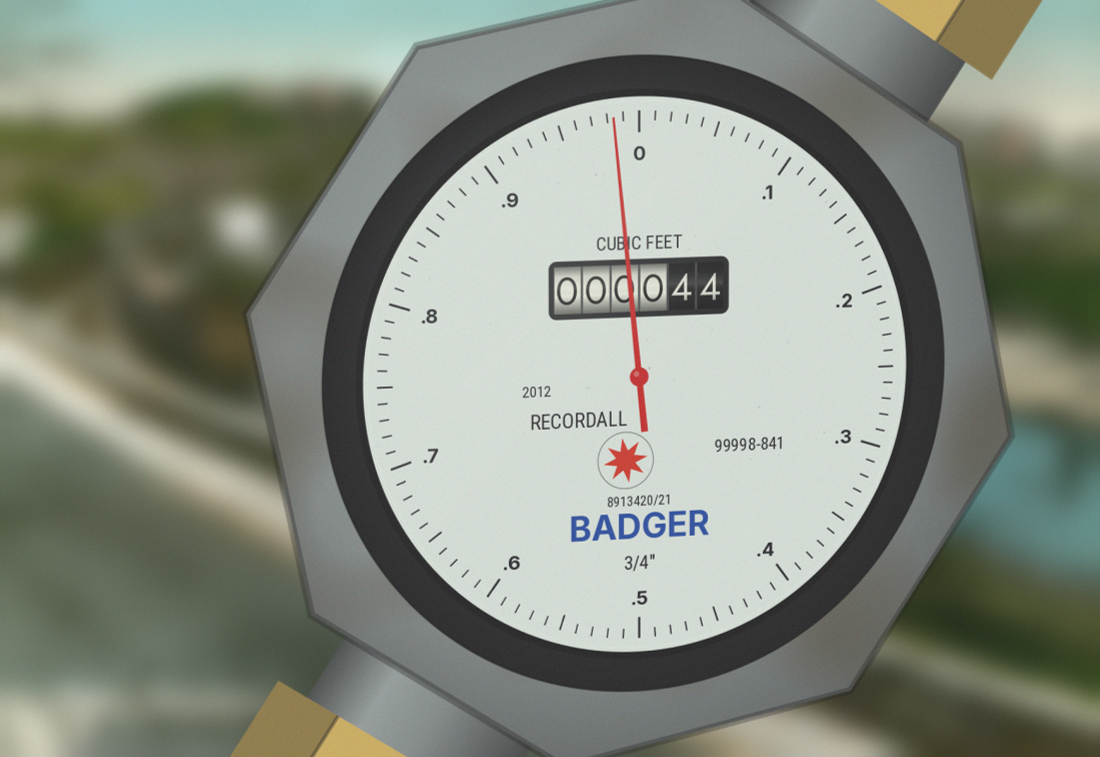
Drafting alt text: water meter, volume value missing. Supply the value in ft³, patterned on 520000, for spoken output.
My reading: 43.98
